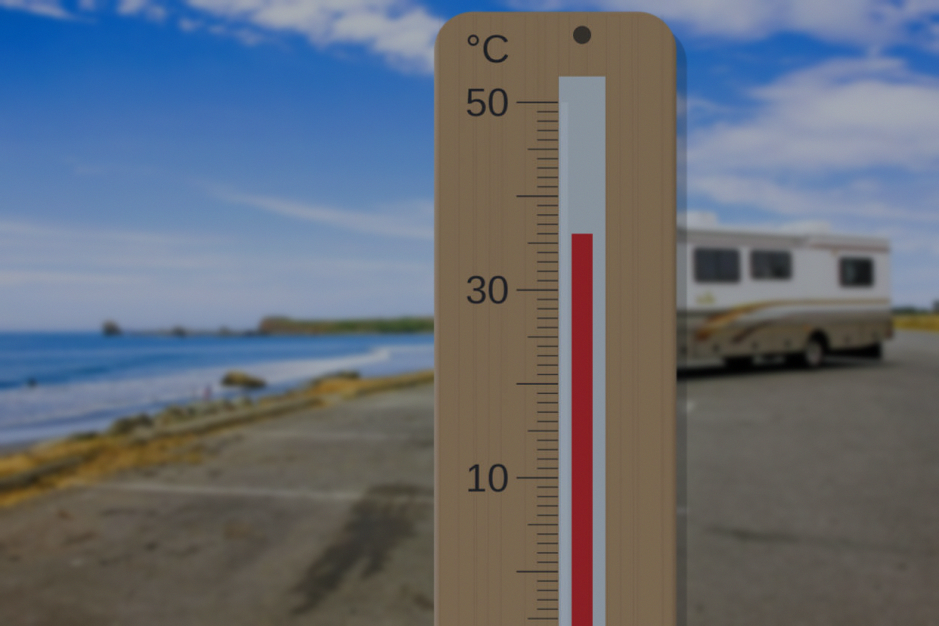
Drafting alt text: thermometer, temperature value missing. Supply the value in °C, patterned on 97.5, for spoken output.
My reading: 36
